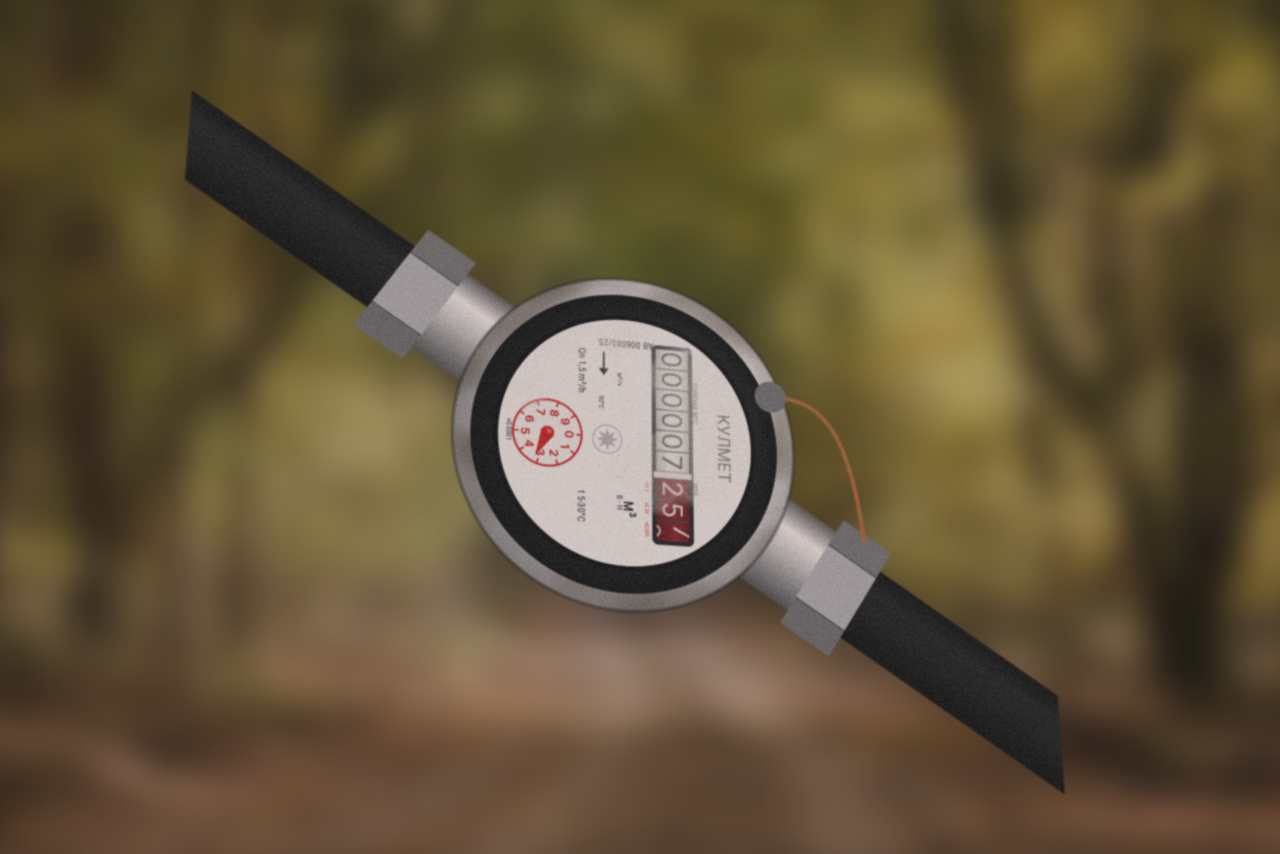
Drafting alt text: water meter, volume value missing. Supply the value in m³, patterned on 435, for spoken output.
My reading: 7.2573
